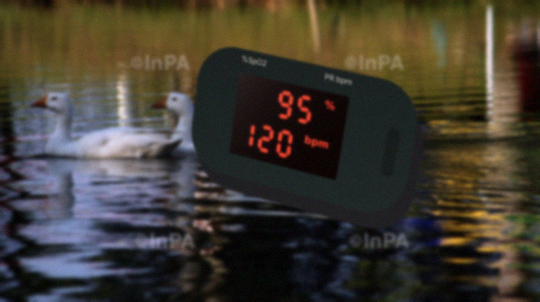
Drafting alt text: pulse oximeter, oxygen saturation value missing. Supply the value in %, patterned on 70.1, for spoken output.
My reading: 95
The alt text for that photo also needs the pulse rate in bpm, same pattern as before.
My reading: 120
